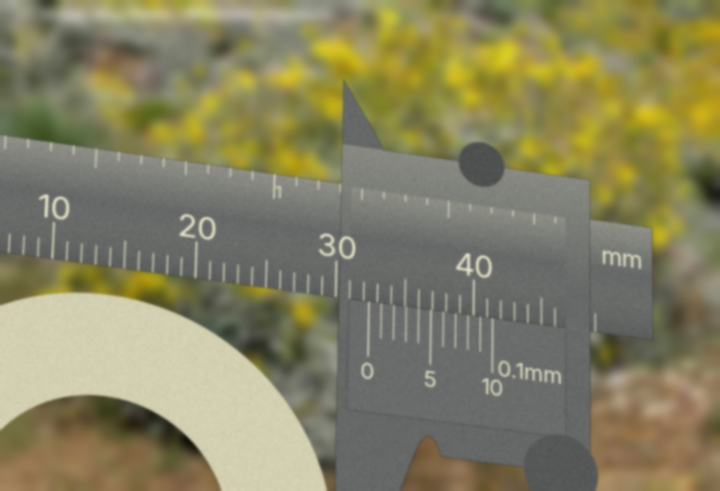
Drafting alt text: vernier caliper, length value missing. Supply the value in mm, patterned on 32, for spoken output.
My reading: 32.4
